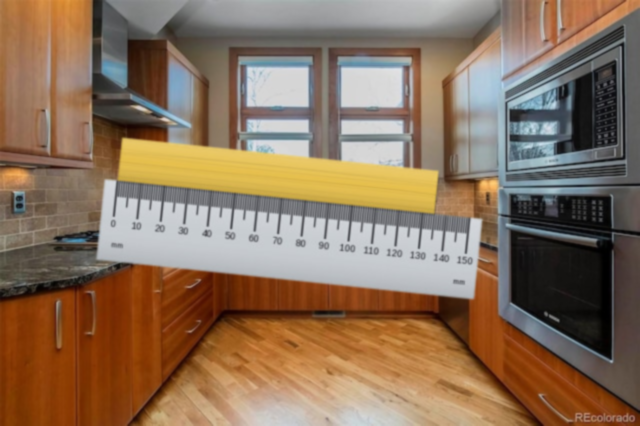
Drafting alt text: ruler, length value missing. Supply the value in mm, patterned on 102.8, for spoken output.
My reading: 135
